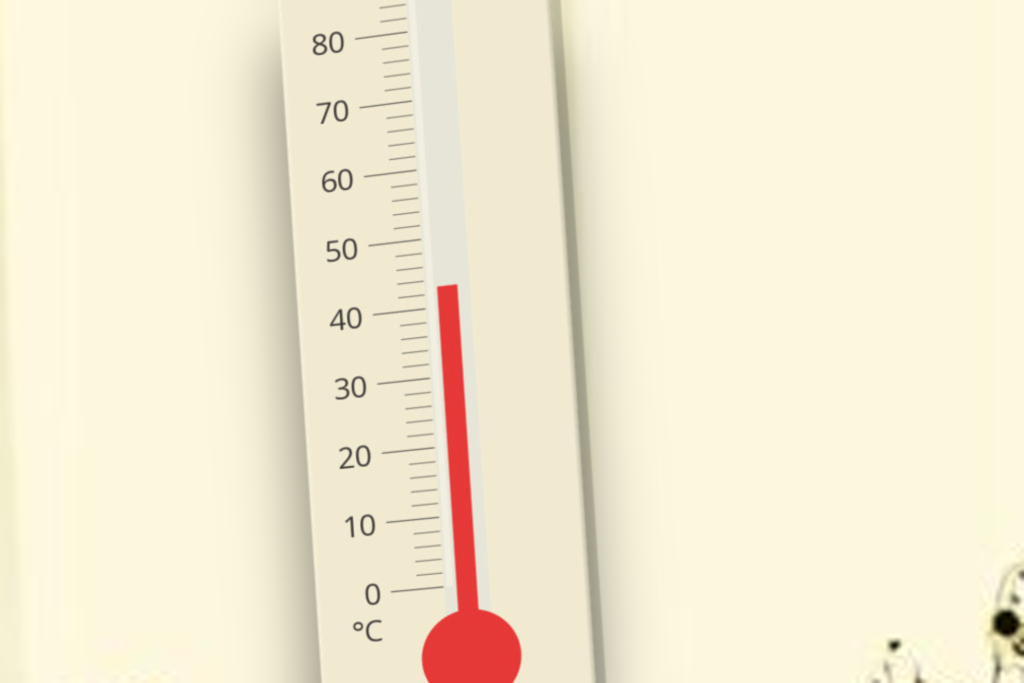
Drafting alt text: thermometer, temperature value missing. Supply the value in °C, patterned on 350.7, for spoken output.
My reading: 43
